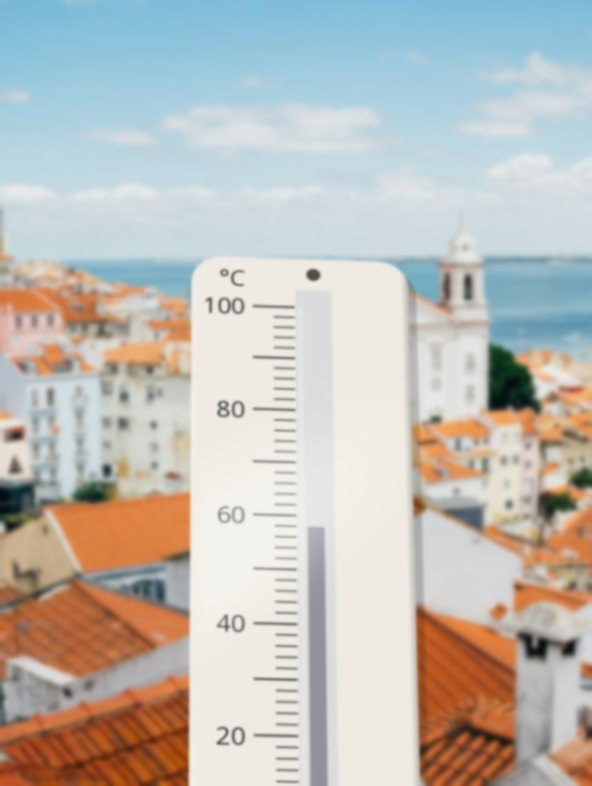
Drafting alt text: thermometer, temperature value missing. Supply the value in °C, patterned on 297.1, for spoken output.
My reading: 58
